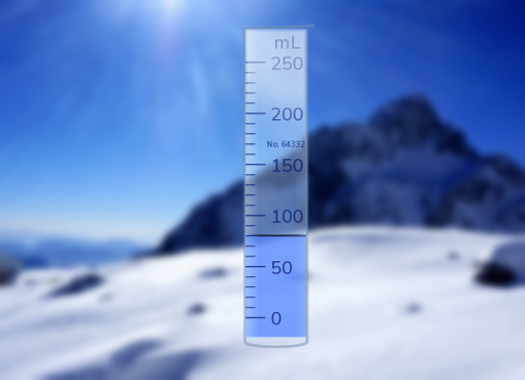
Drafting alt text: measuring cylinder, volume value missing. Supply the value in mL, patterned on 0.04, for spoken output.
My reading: 80
